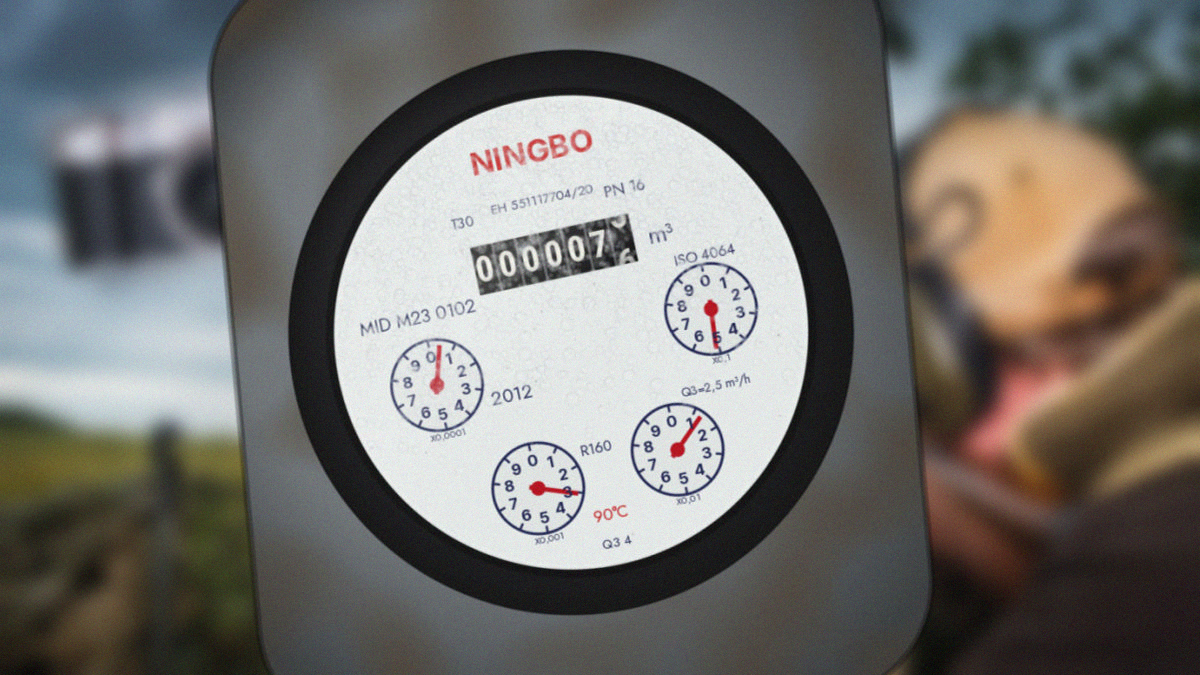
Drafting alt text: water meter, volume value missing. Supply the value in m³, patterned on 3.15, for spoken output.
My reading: 75.5130
